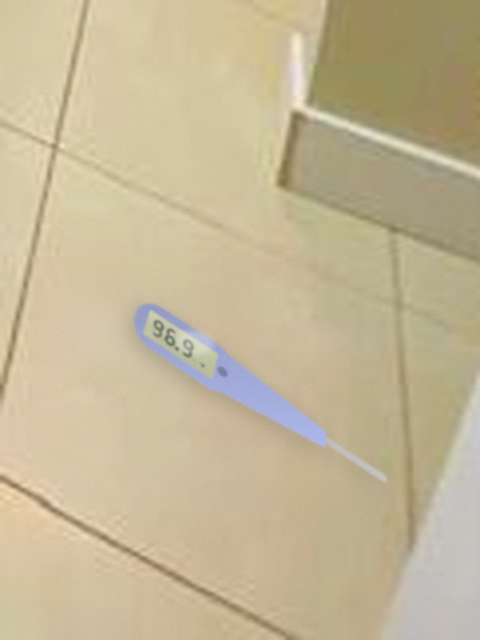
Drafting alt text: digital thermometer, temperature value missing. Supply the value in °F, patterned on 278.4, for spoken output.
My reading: 96.9
